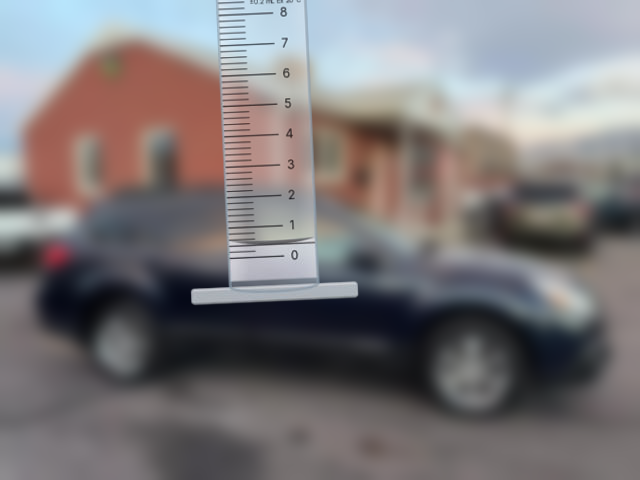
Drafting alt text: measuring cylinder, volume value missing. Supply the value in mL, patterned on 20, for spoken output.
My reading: 0.4
